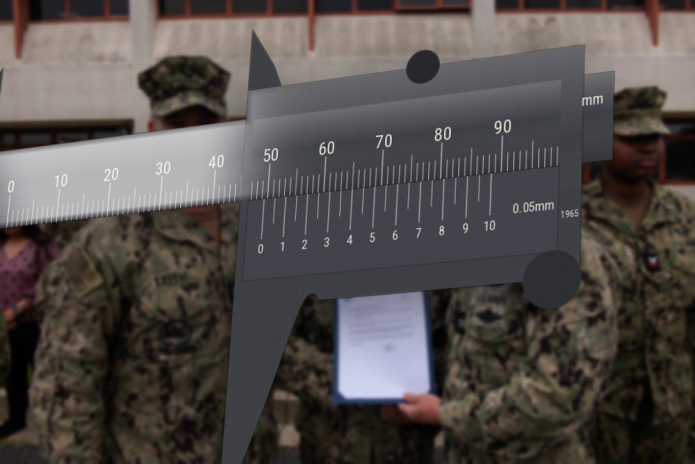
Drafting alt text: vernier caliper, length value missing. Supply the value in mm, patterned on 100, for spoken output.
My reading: 49.4
